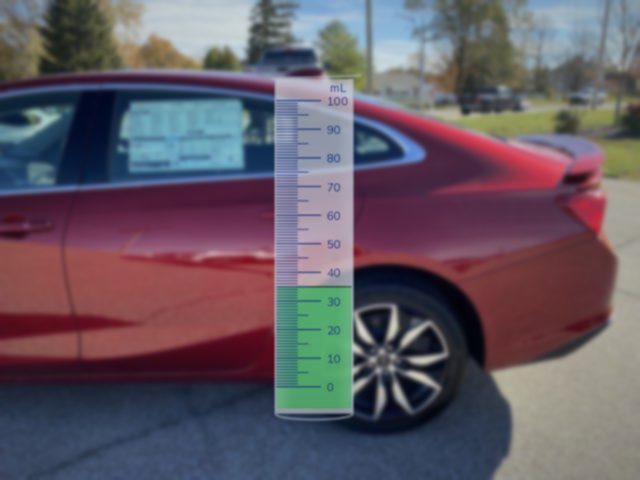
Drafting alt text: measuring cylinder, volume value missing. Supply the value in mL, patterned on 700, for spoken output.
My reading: 35
